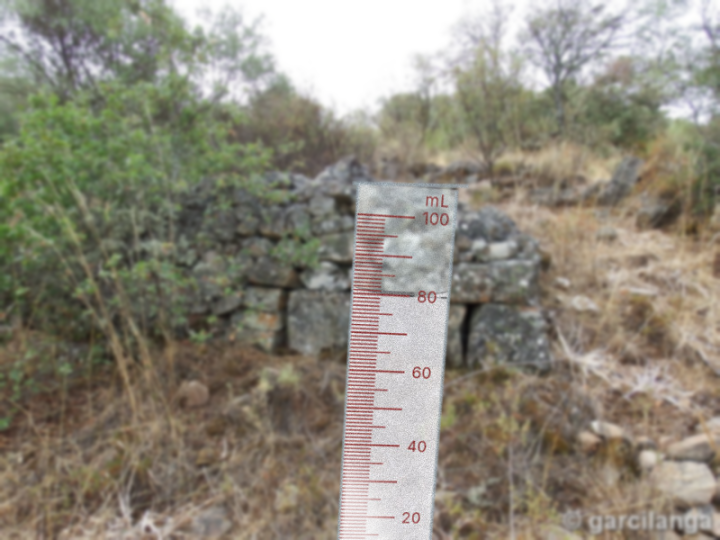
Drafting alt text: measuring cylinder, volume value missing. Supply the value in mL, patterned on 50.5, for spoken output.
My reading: 80
